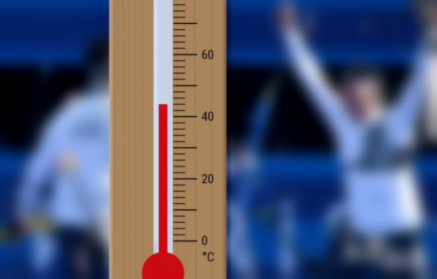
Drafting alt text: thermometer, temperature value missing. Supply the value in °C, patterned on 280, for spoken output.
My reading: 44
